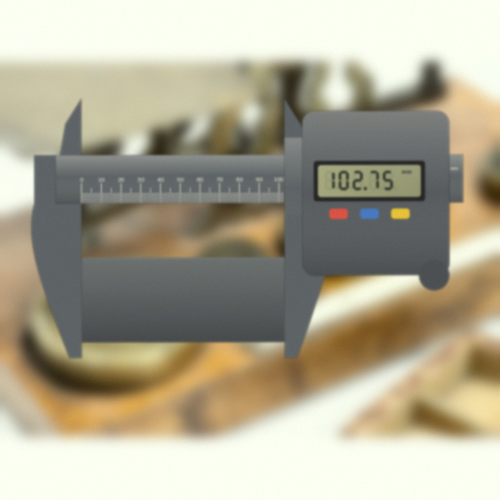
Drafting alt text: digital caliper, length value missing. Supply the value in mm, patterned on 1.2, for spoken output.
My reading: 102.75
